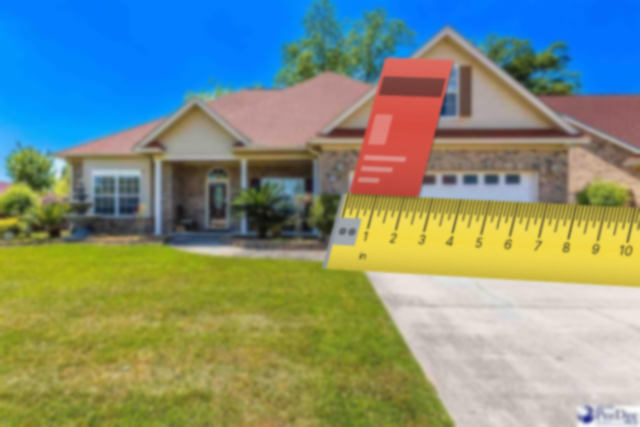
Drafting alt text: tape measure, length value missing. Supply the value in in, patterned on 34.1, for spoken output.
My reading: 2.5
